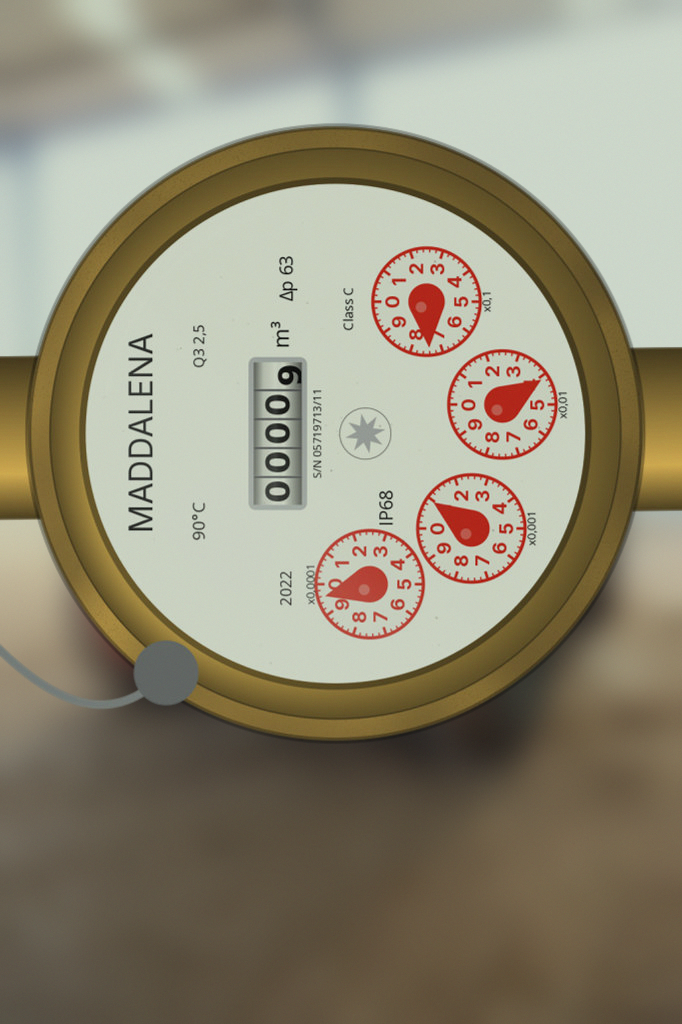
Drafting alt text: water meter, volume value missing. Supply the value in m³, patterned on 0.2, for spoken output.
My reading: 8.7409
